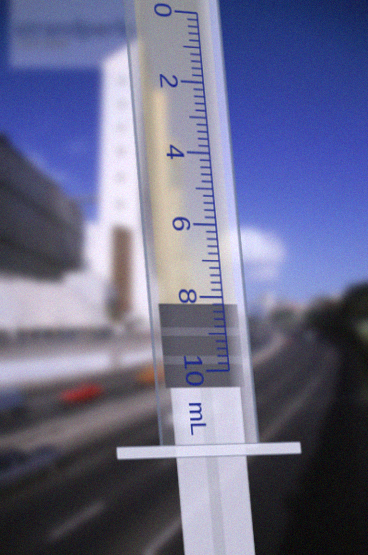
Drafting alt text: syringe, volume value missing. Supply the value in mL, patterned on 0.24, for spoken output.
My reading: 8.2
